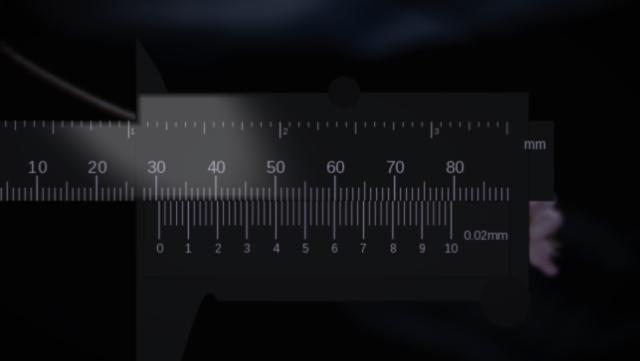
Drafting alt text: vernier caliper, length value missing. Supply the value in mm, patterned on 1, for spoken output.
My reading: 30.5
